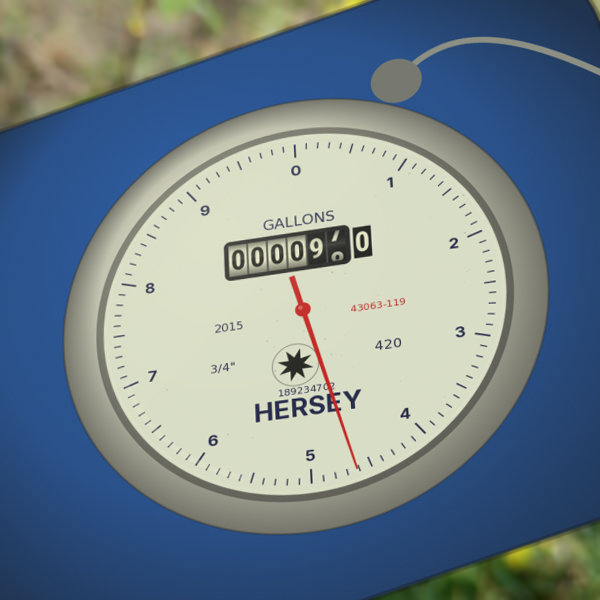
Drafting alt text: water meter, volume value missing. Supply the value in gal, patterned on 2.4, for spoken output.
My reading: 974.6
